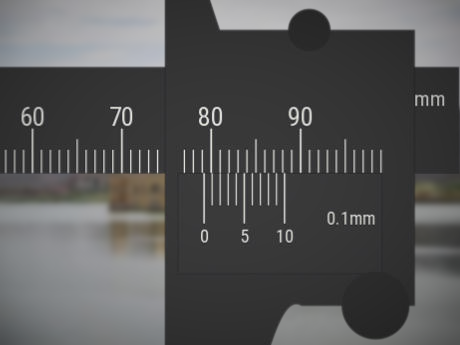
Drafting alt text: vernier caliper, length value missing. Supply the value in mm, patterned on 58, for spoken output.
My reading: 79.2
